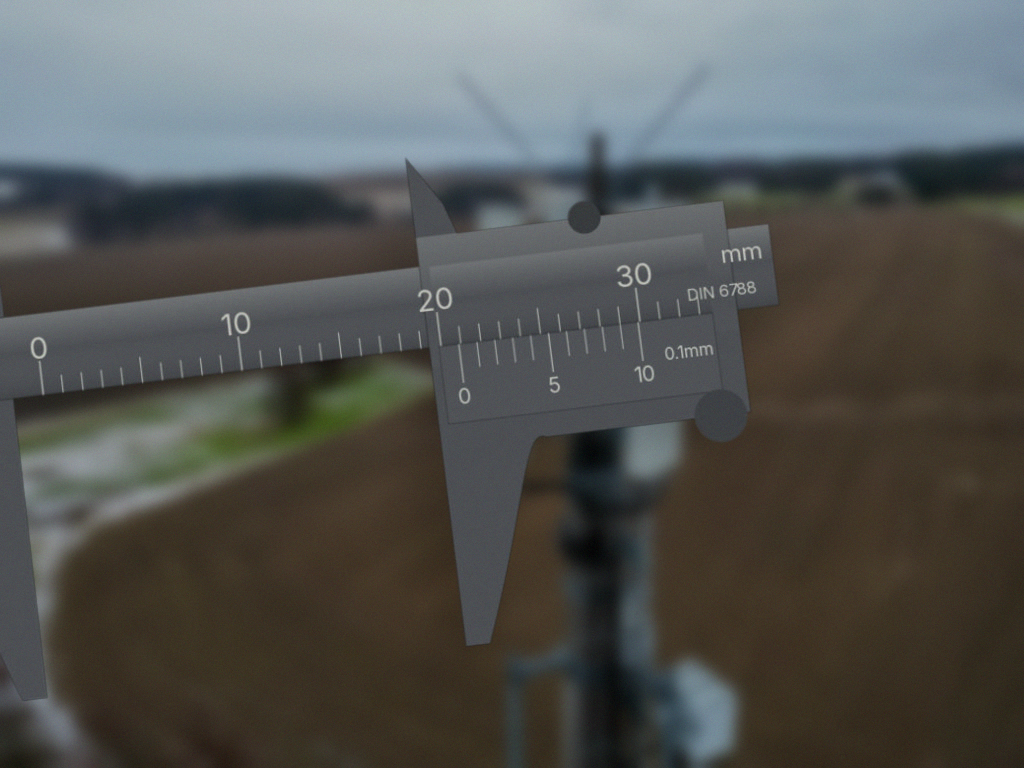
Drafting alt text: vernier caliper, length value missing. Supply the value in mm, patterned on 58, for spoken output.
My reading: 20.9
